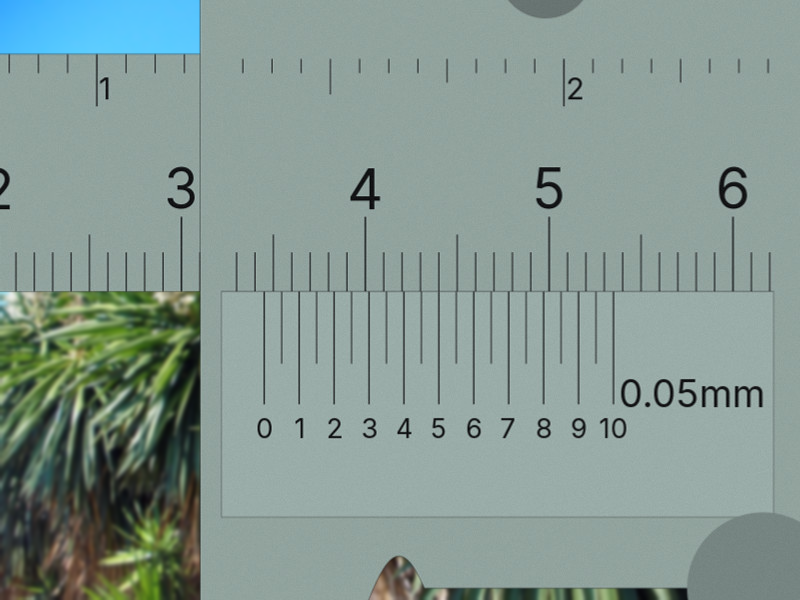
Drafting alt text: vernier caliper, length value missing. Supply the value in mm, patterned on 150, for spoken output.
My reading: 34.5
